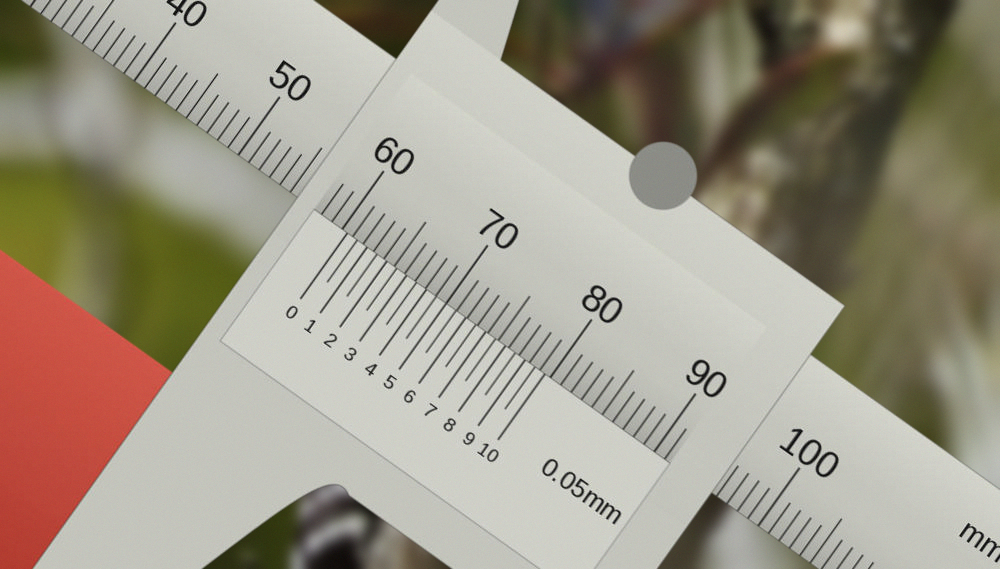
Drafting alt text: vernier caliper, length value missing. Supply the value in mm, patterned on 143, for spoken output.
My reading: 60.5
